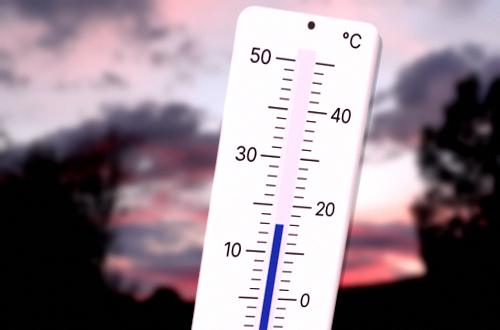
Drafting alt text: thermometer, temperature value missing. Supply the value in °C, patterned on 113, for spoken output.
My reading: 16
